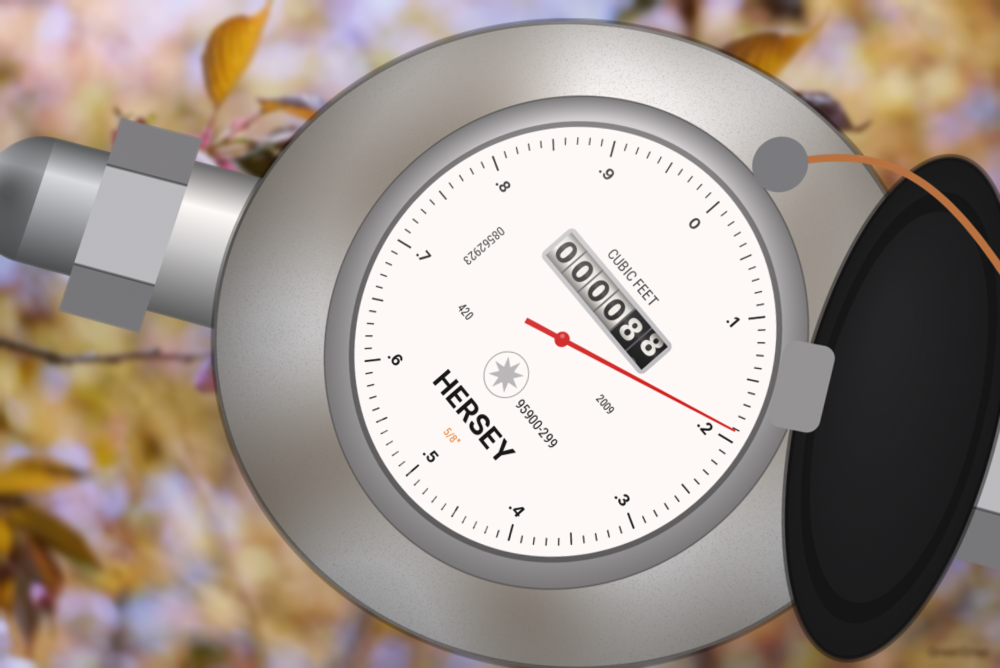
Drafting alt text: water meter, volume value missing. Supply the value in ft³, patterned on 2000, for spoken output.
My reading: 88.19
